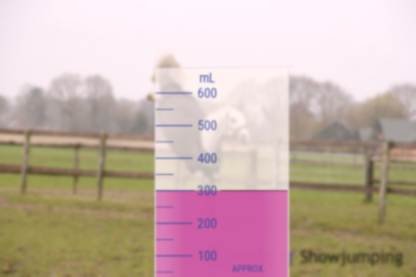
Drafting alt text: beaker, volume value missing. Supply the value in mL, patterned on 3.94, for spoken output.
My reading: 300
